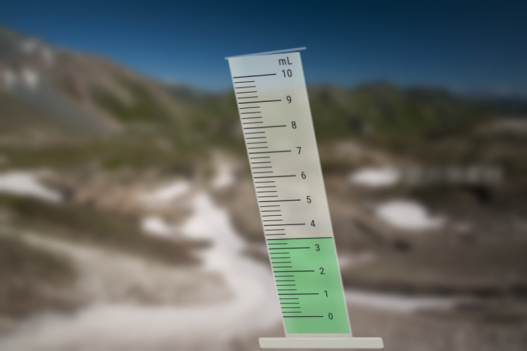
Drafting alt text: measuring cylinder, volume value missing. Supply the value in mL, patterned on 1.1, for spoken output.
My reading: 3.4
